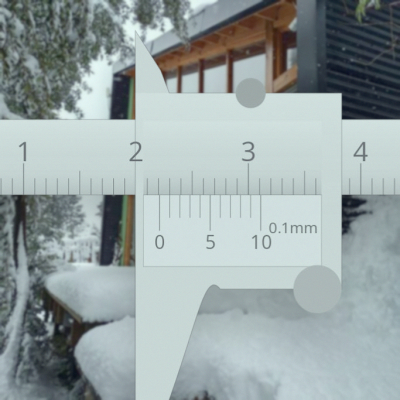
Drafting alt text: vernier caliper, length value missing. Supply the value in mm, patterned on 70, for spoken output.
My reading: 22.1
